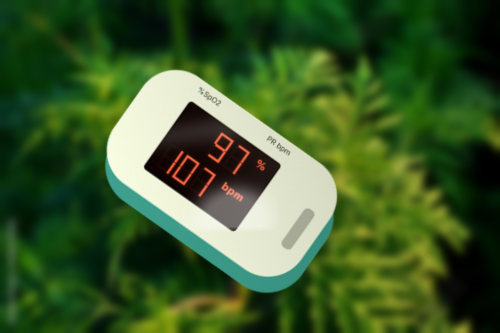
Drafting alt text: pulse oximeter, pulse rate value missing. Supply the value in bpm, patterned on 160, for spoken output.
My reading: 107
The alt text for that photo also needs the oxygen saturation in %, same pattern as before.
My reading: 97
